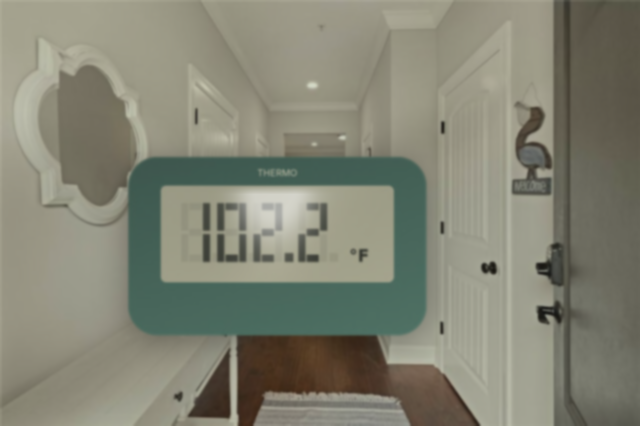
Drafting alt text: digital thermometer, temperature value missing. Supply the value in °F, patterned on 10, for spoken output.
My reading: 102.2
